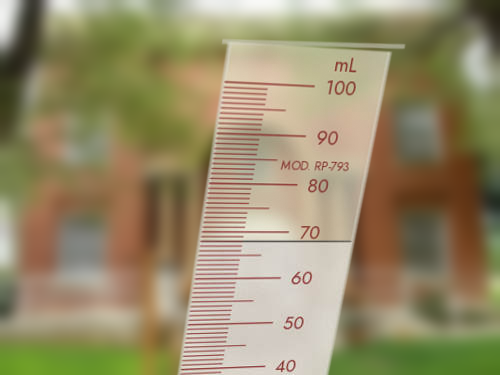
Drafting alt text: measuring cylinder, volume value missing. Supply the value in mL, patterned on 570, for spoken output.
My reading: 68
